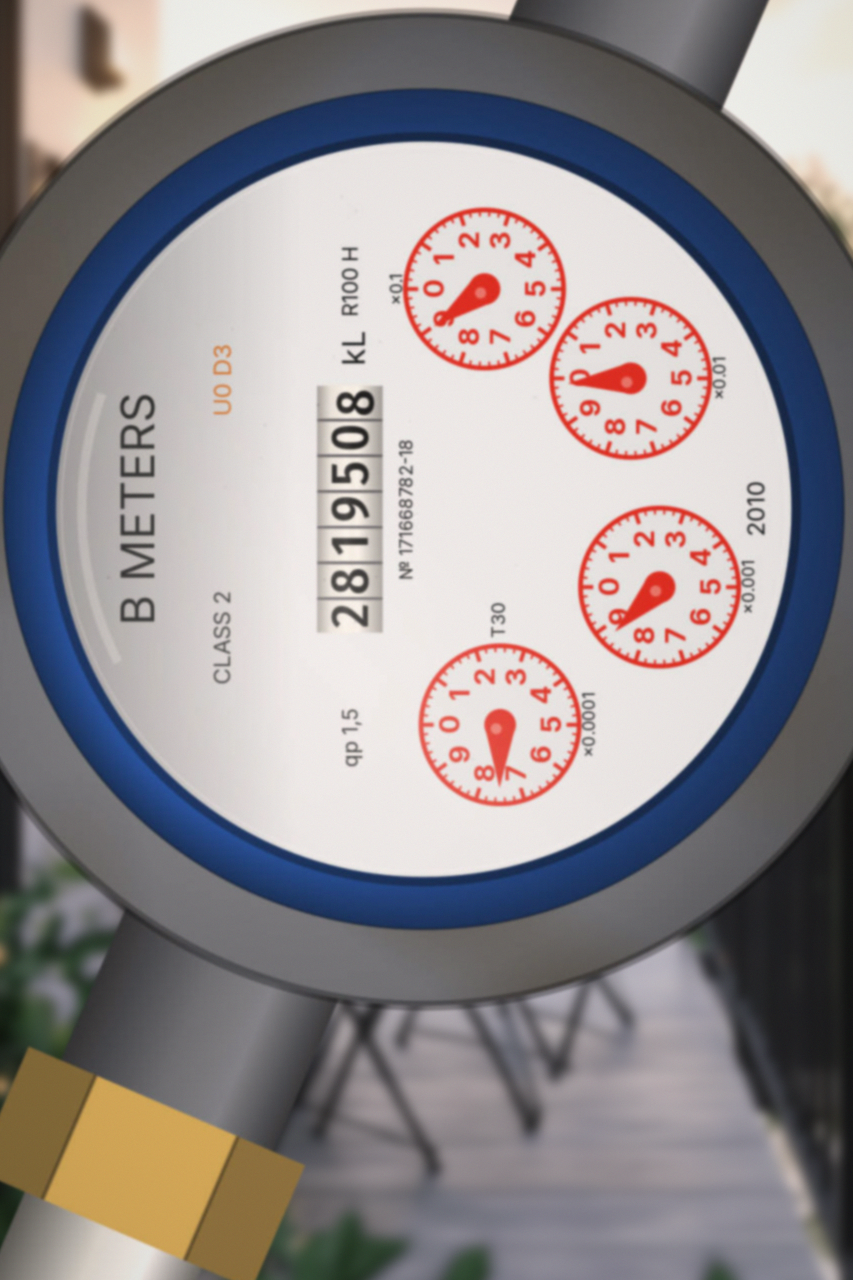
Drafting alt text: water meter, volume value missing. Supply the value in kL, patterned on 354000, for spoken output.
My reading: 2819507.8987
